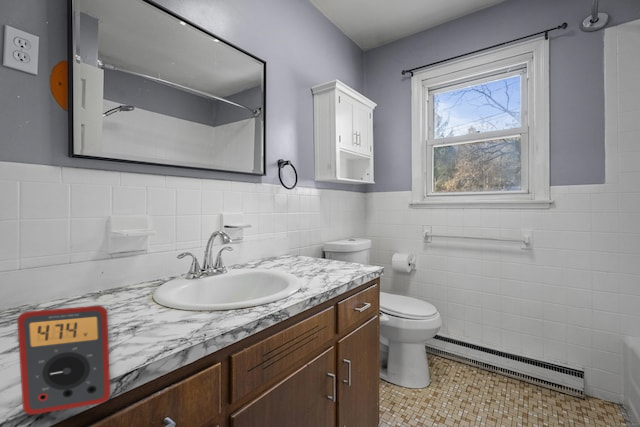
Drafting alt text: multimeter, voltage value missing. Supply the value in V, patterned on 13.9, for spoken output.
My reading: 474
